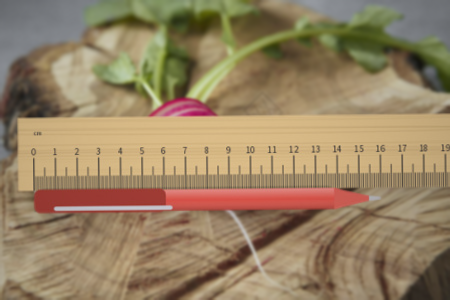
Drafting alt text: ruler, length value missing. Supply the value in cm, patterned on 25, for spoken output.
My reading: 16
